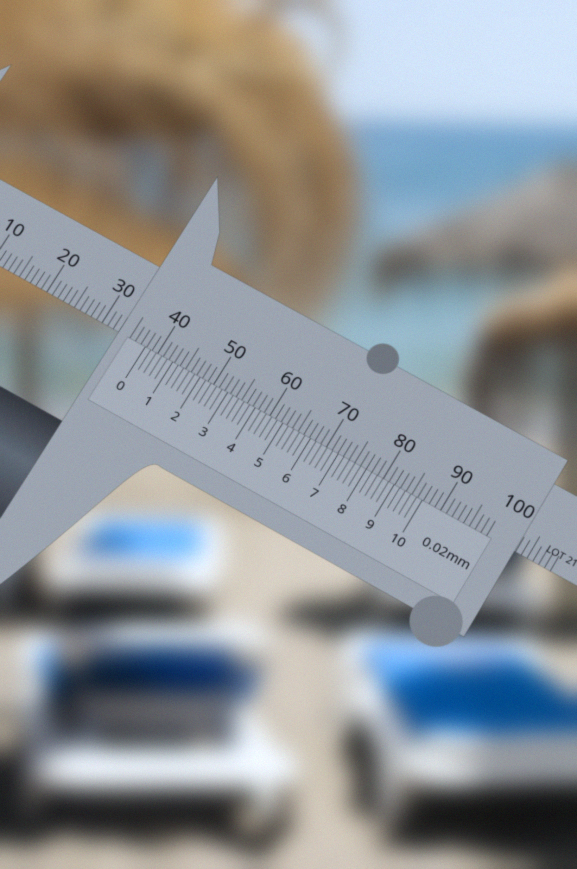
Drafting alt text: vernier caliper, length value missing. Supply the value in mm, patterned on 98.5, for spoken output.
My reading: 37.8
